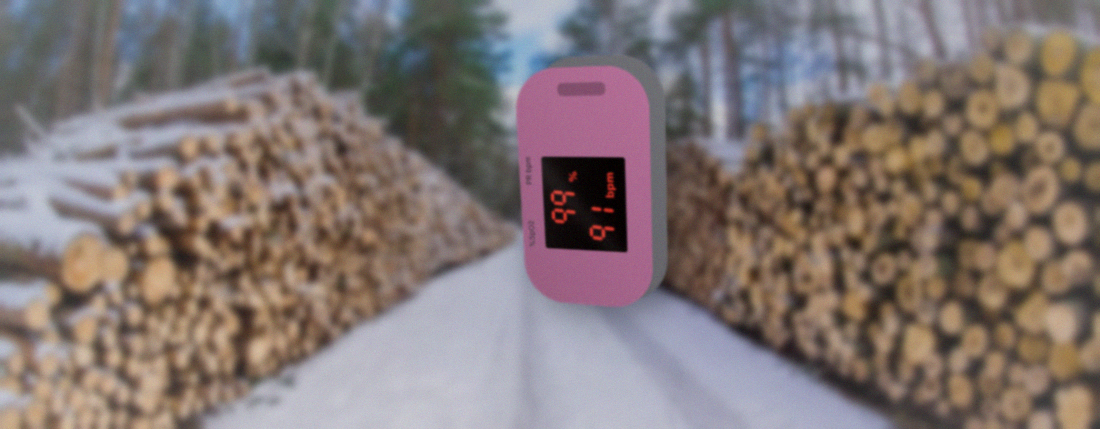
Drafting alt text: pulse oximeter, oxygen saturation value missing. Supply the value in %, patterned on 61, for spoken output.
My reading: 99
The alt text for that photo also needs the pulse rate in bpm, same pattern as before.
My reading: 91
